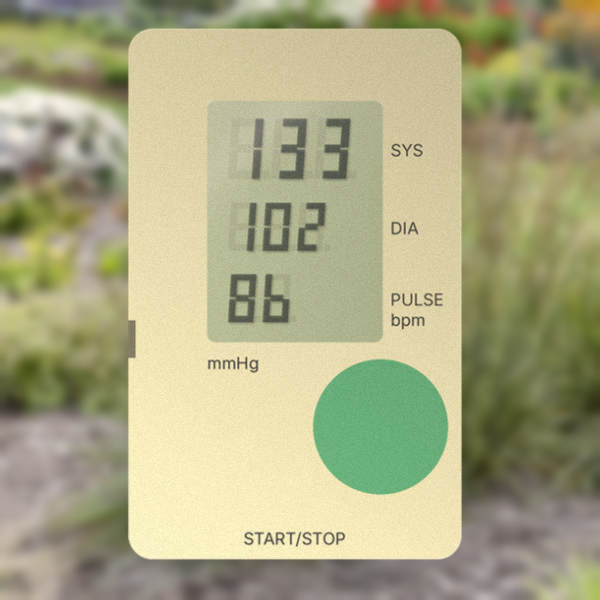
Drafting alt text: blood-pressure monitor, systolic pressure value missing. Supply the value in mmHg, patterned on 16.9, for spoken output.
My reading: 133
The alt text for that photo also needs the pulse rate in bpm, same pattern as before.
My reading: 86
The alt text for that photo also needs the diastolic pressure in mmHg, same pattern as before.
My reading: 102
